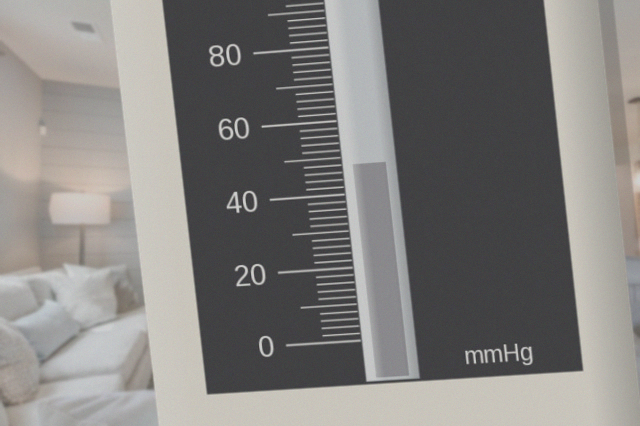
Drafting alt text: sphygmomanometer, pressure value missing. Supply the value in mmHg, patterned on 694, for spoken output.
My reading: 48
